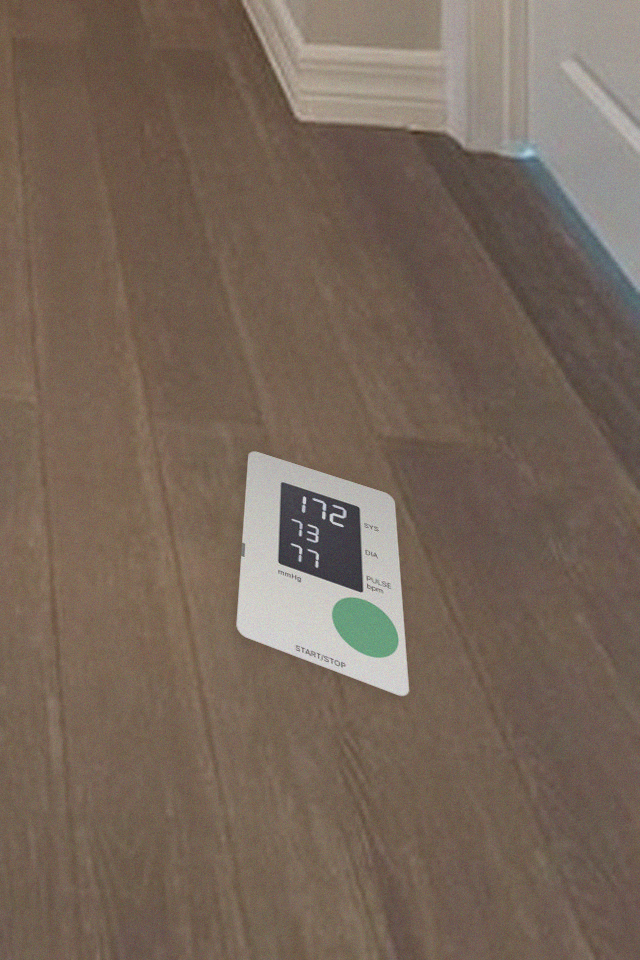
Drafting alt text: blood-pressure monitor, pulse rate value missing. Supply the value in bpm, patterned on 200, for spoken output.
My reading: 77
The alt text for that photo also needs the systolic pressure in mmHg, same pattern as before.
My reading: 172
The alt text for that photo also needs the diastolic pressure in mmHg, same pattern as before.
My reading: 73
